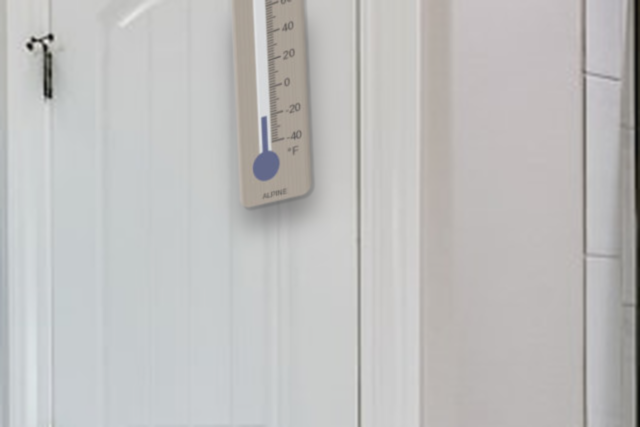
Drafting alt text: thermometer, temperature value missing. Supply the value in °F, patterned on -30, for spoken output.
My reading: -20
